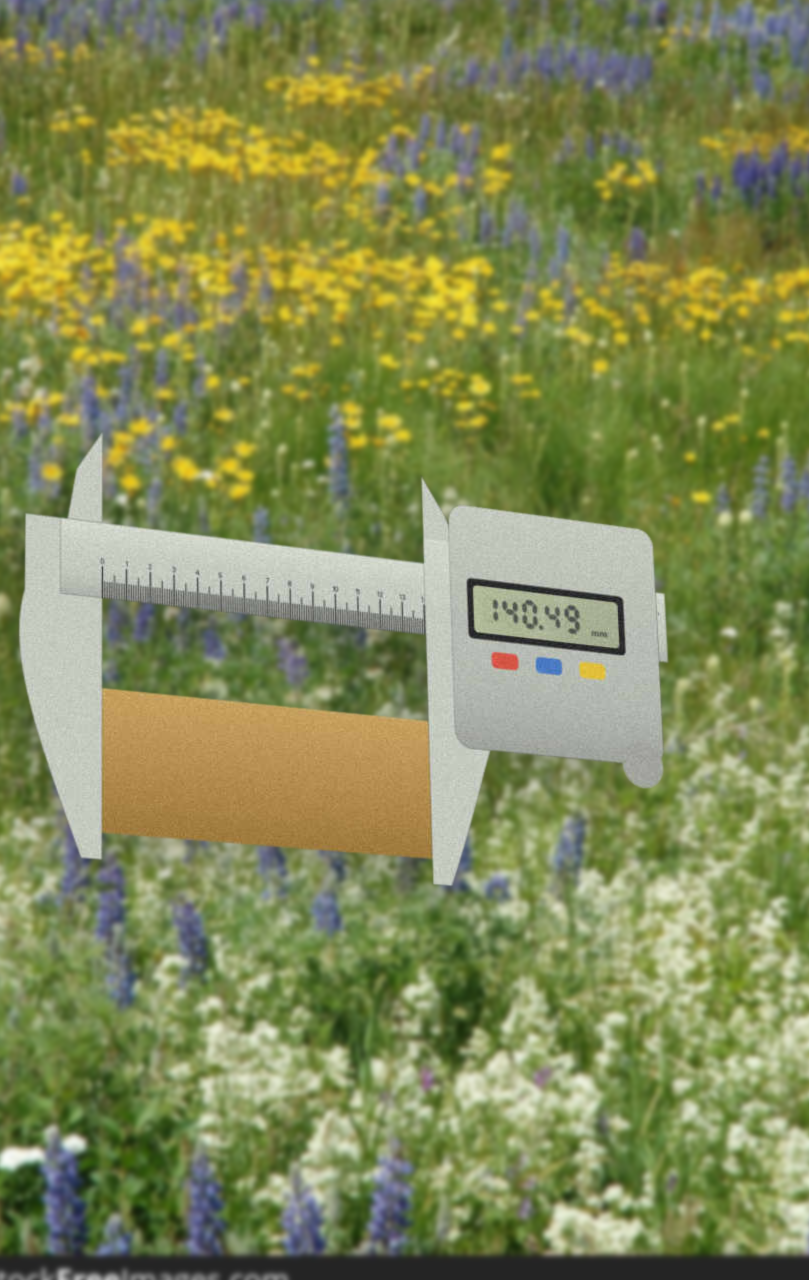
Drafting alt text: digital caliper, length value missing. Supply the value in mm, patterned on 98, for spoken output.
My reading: 140.49
